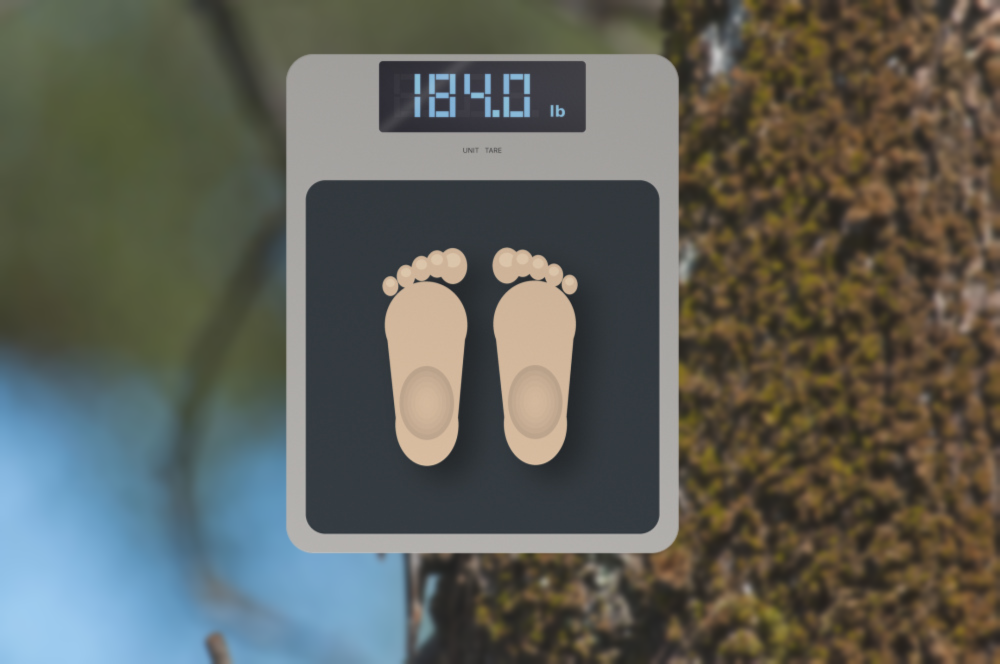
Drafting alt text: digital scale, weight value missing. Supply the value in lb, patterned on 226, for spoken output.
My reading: 184.0
